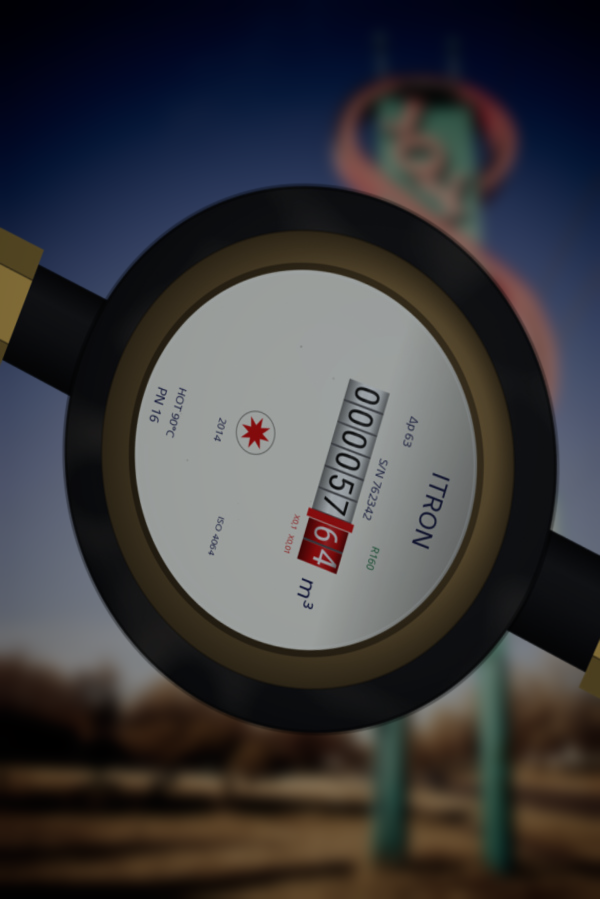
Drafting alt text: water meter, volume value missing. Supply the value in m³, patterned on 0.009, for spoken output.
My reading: 57.64
